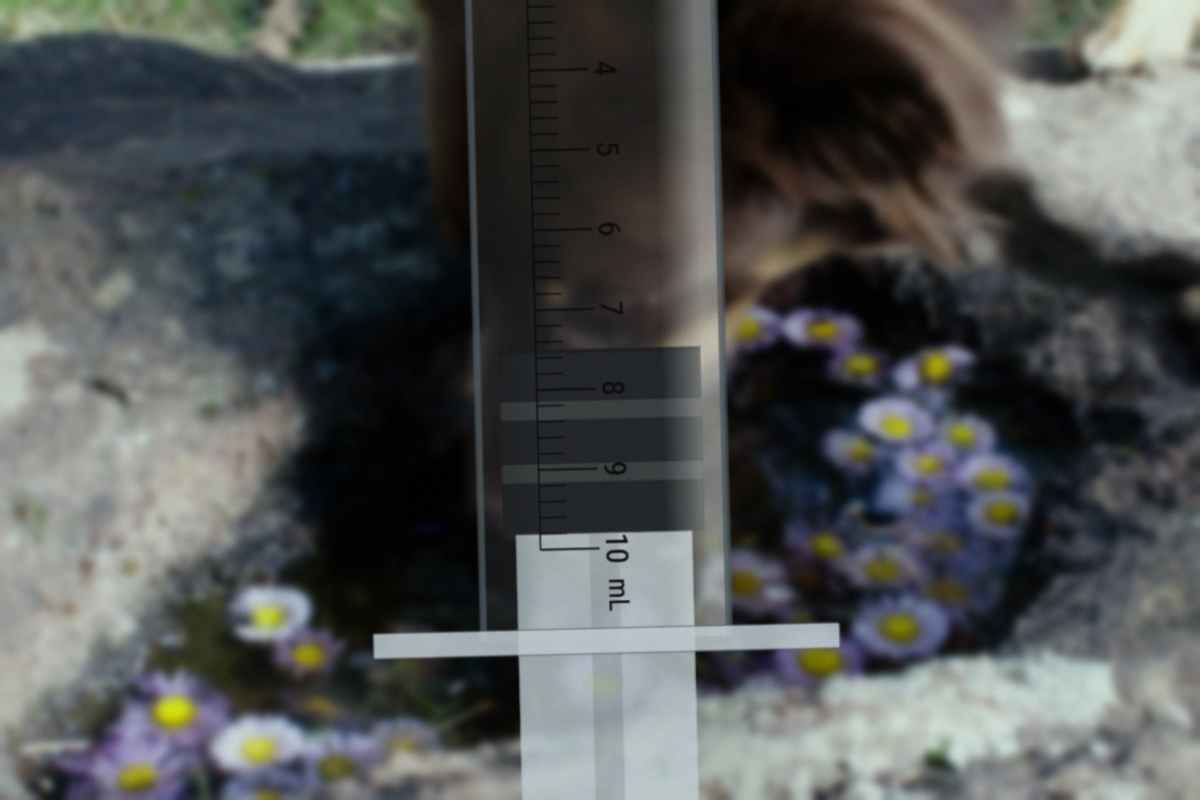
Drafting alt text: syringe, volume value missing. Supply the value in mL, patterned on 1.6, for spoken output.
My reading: 7.5
